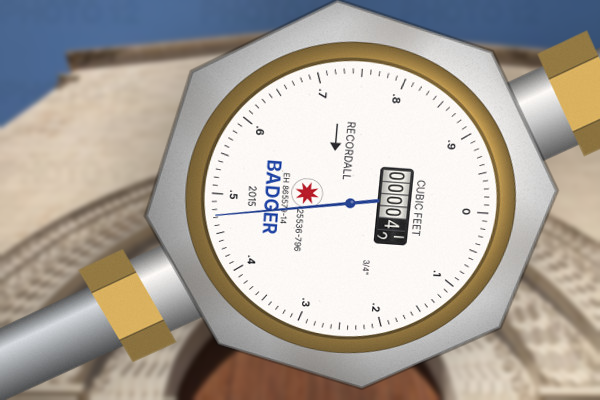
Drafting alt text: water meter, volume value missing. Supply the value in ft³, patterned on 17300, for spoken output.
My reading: 41.47
